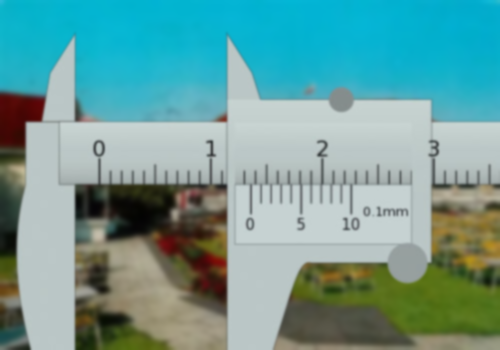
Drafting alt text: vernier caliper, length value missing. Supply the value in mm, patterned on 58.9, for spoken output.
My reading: 13.6
